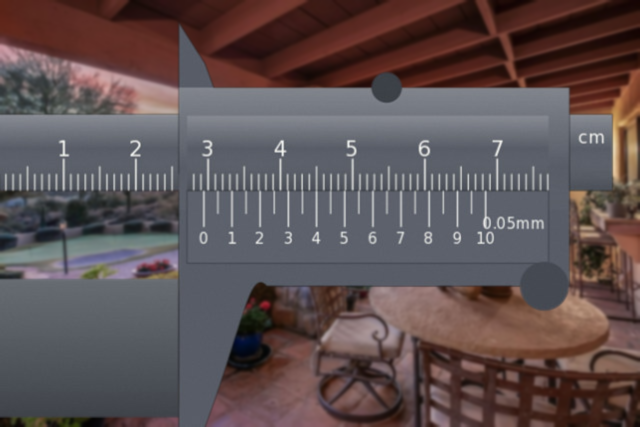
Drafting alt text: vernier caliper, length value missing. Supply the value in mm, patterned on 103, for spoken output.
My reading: 29.4
